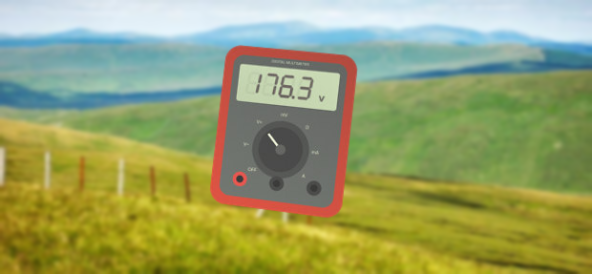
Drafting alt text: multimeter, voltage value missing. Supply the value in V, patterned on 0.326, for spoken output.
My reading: 176.3
